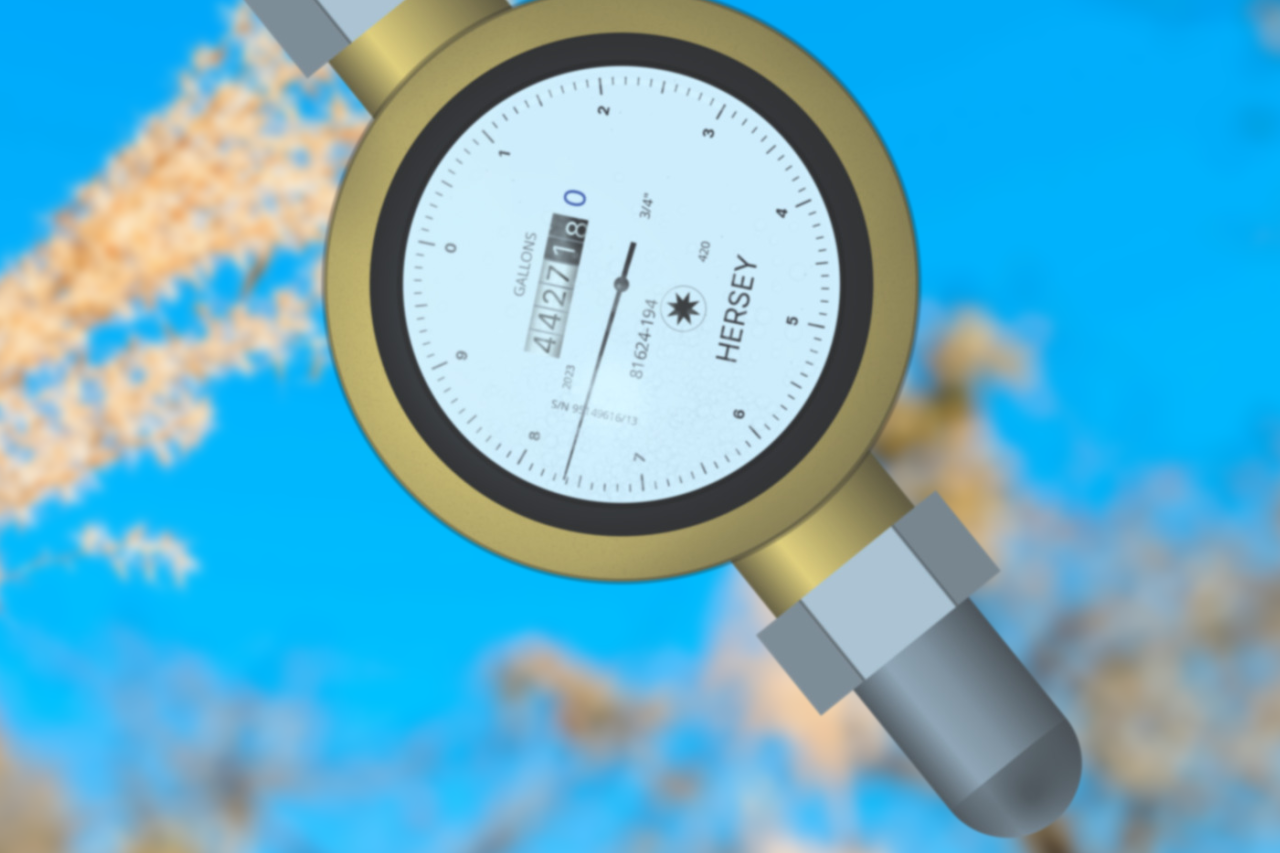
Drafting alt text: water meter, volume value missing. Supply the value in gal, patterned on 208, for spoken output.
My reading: 4427177.6
